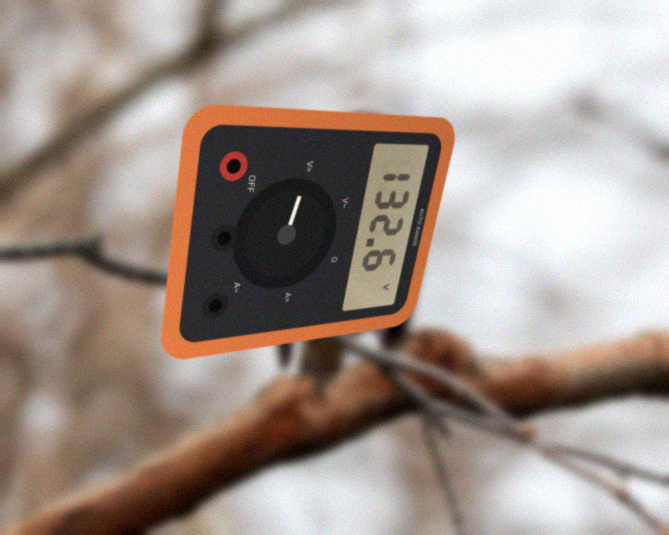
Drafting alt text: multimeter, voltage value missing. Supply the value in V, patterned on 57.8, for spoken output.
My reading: 132.6
